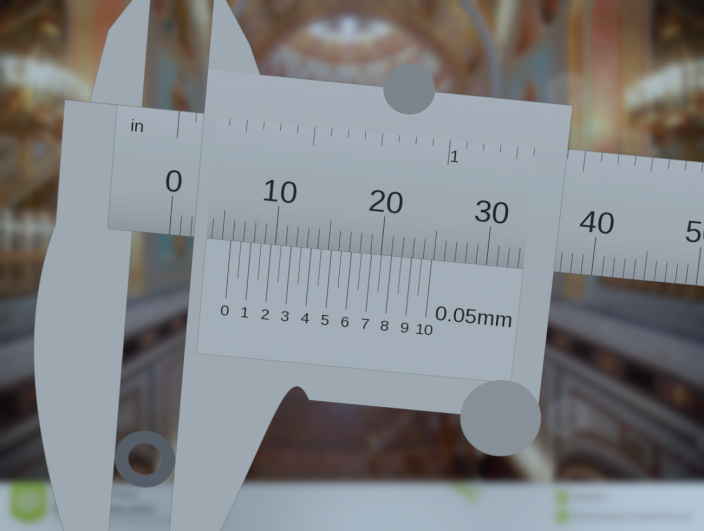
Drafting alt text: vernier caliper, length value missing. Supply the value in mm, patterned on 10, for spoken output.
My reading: 5.8
